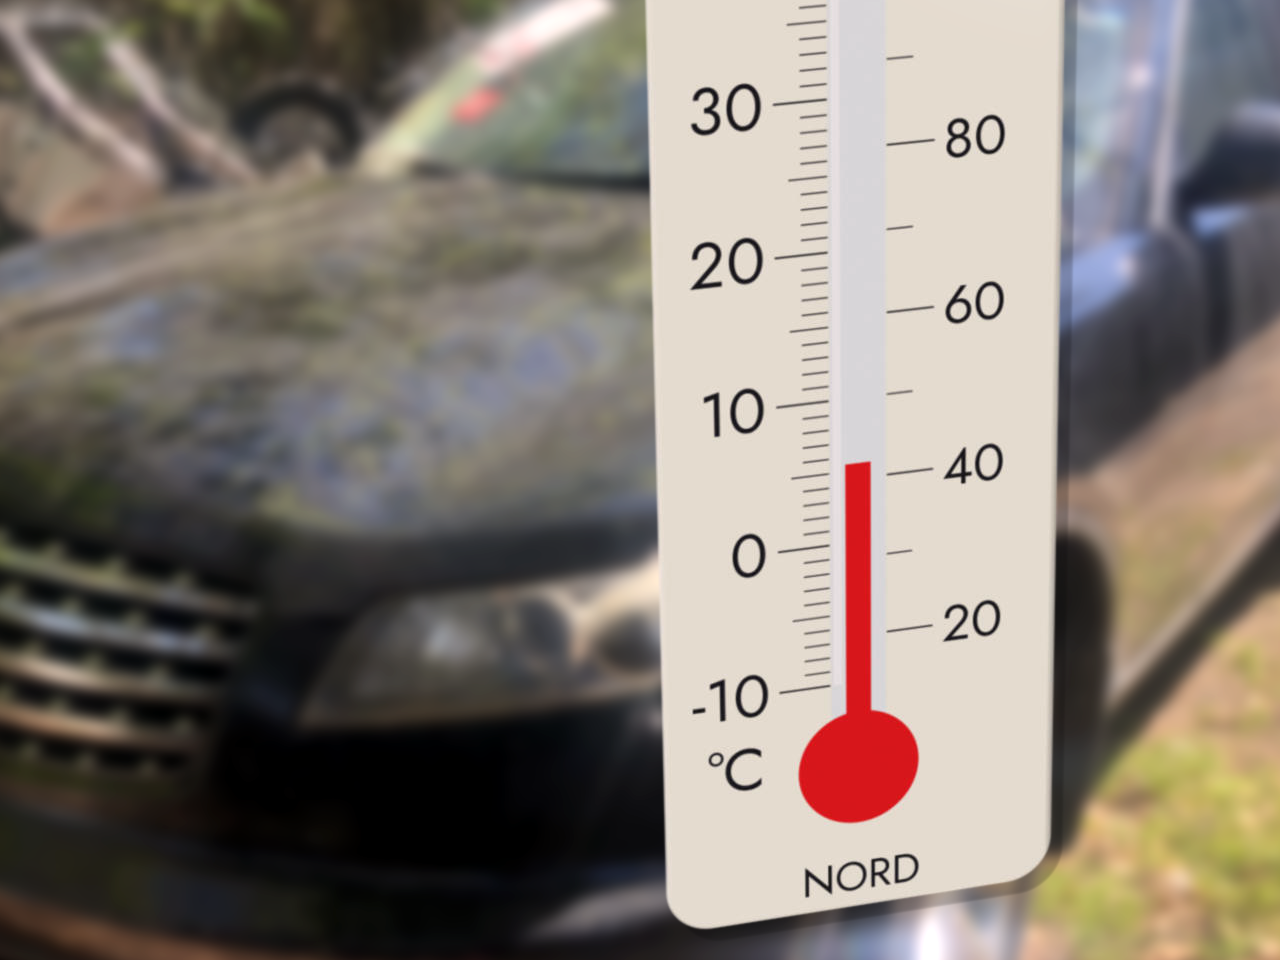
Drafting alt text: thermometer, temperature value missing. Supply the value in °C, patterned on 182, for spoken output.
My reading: 5.5
